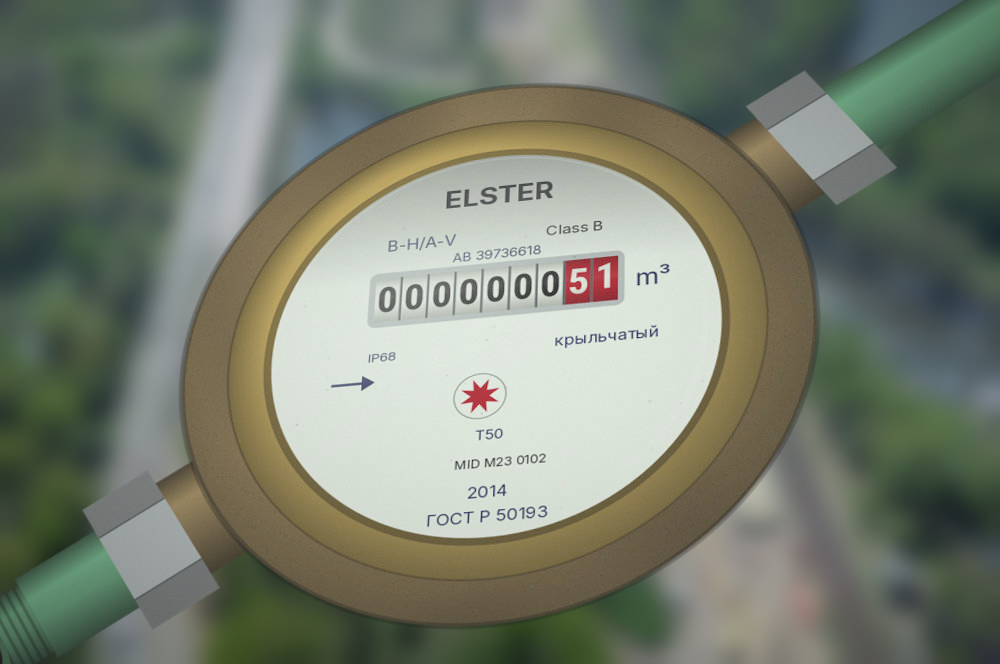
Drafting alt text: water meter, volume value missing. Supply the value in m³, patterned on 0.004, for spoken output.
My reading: 0.51
